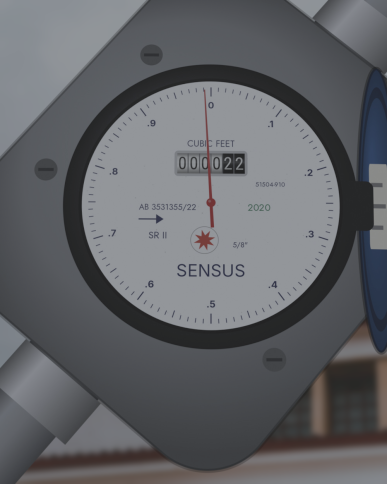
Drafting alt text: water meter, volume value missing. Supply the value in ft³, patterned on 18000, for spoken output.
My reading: 21.99
